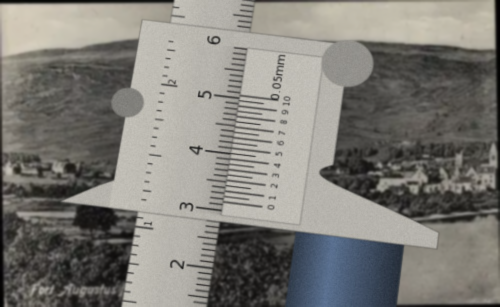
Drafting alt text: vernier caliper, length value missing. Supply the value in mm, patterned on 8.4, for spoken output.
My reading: 31.5
